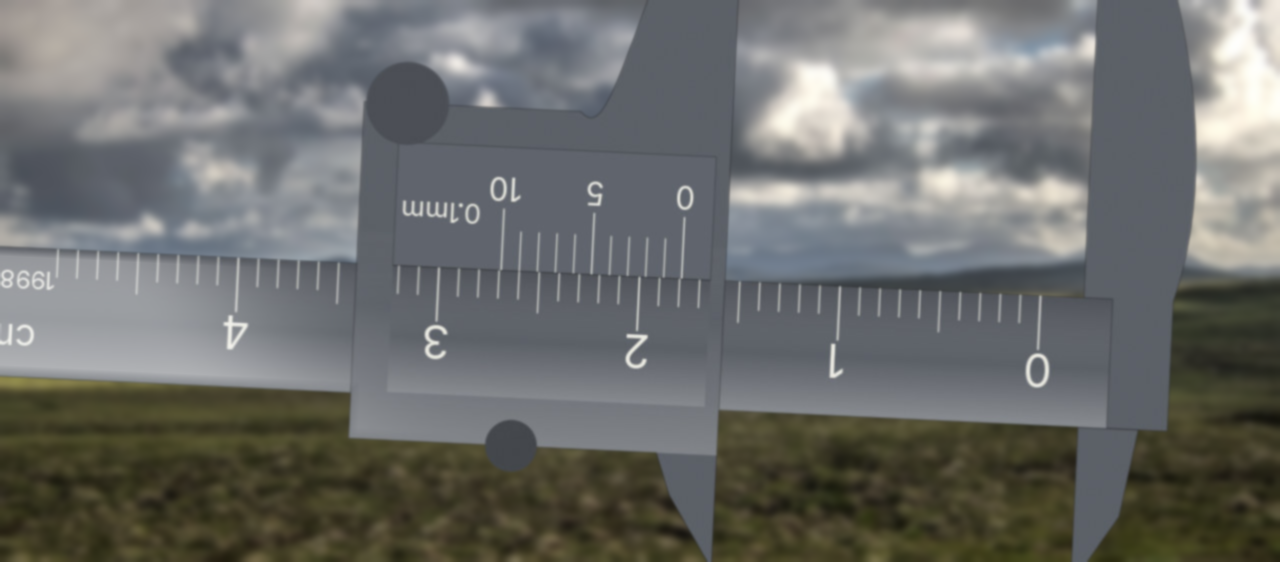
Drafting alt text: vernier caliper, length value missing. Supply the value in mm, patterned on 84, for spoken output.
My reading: 17.9
